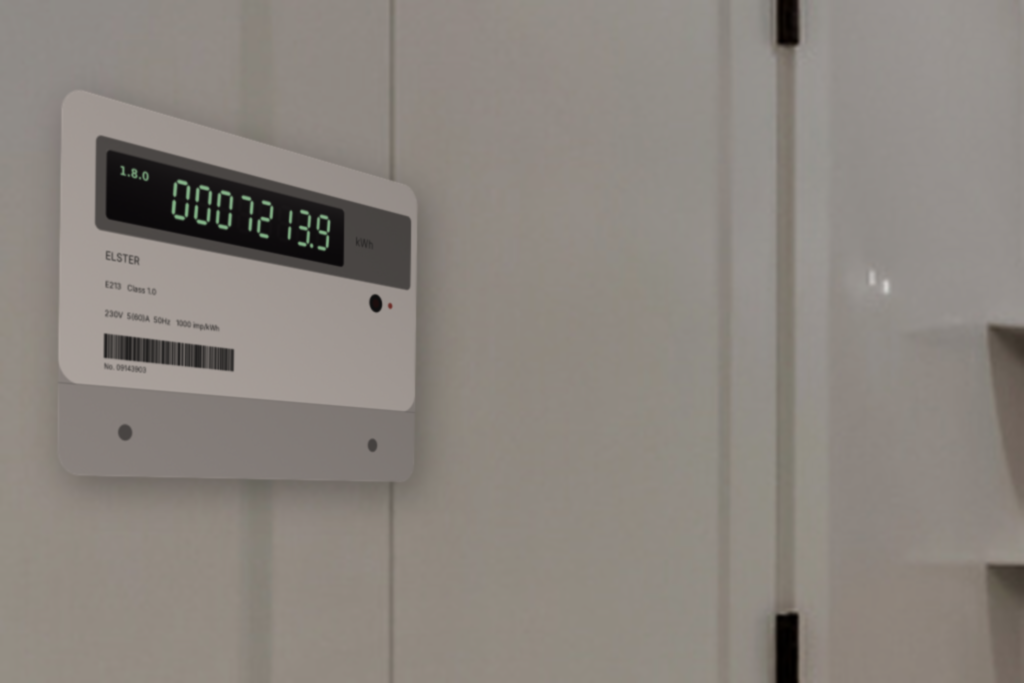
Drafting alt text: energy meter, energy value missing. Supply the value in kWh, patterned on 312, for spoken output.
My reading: 7213.9
